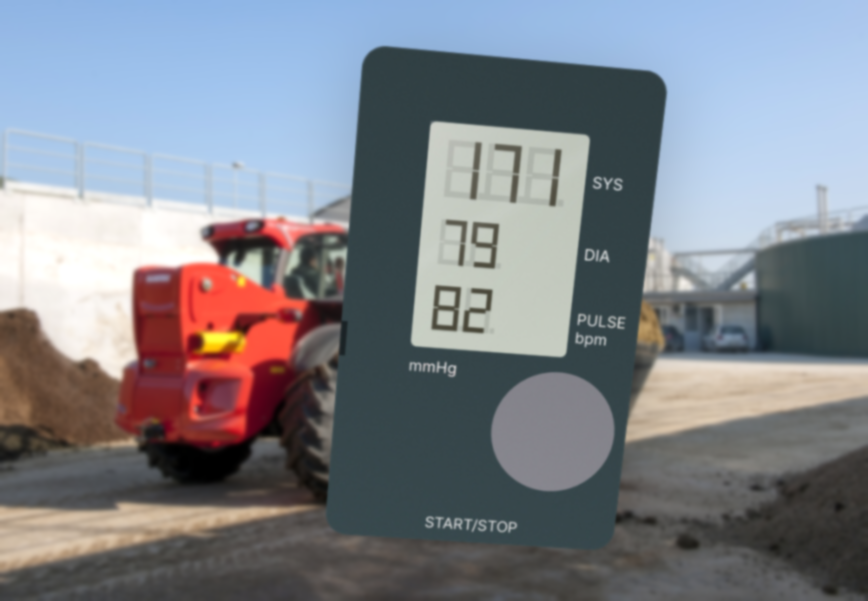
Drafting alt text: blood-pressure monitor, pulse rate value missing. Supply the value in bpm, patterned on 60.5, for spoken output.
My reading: 82
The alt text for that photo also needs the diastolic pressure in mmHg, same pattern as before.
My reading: 79
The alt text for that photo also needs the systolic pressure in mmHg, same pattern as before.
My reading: 171
